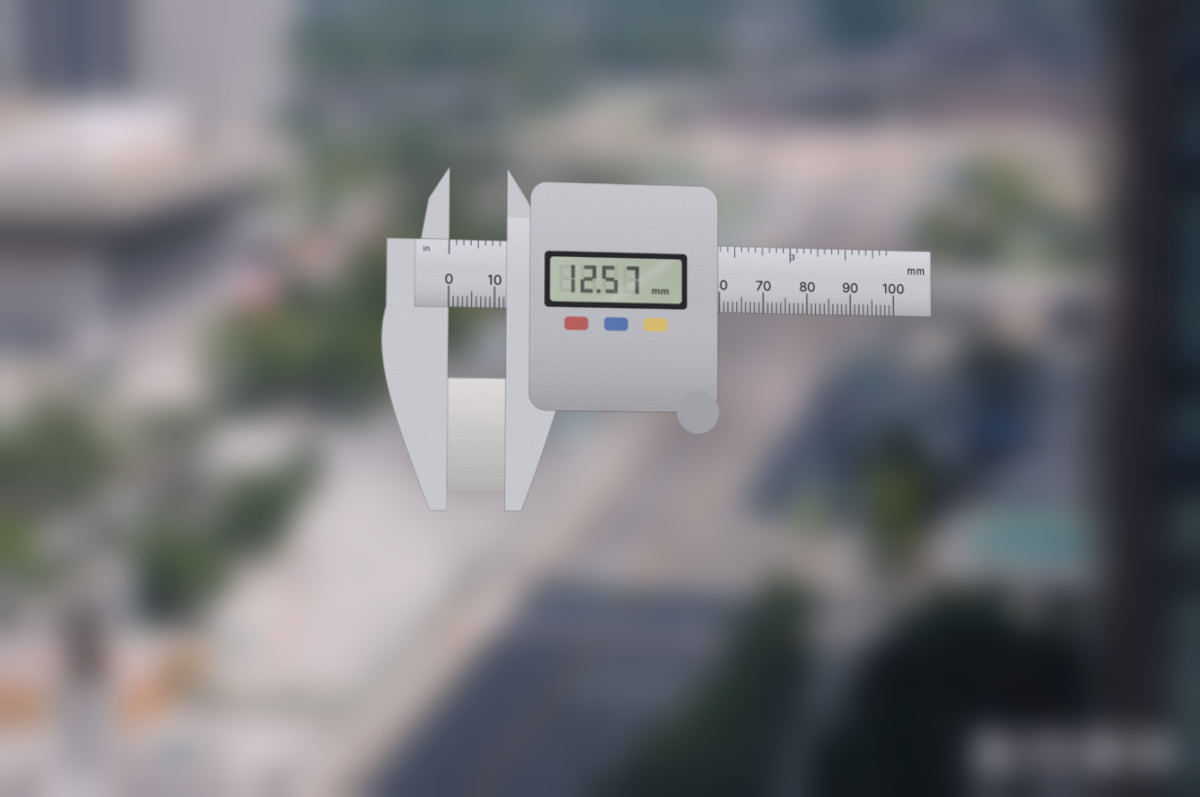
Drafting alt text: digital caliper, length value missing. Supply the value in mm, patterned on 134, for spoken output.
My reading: 12.57
